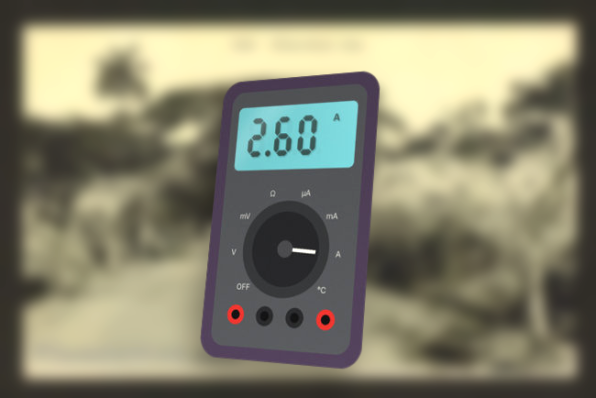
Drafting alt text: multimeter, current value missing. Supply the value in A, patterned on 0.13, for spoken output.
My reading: 2.60
